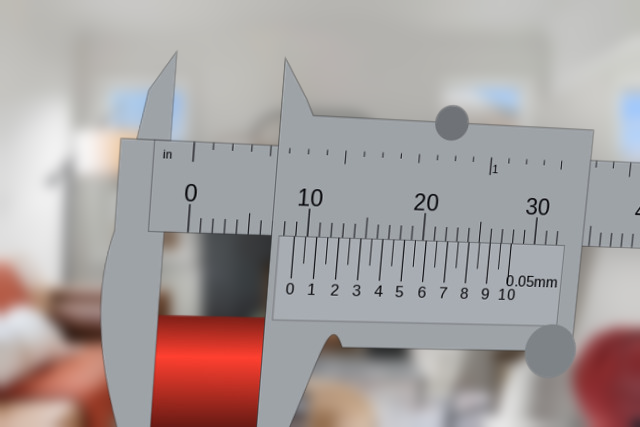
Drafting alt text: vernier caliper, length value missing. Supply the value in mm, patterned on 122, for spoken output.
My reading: 8.9
